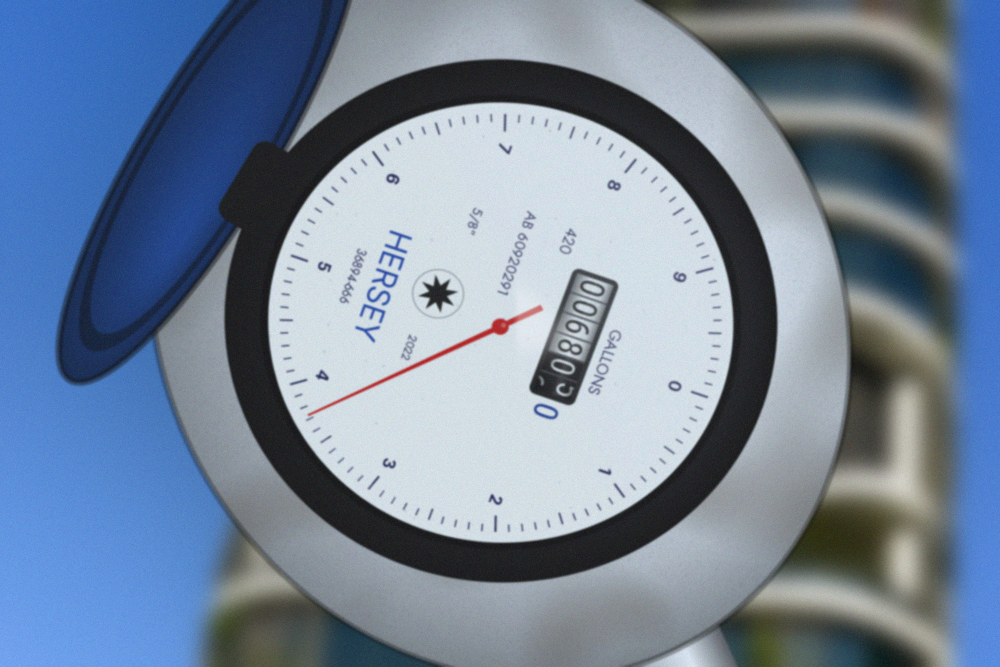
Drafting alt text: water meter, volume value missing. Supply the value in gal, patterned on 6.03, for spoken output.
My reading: 68053.7
